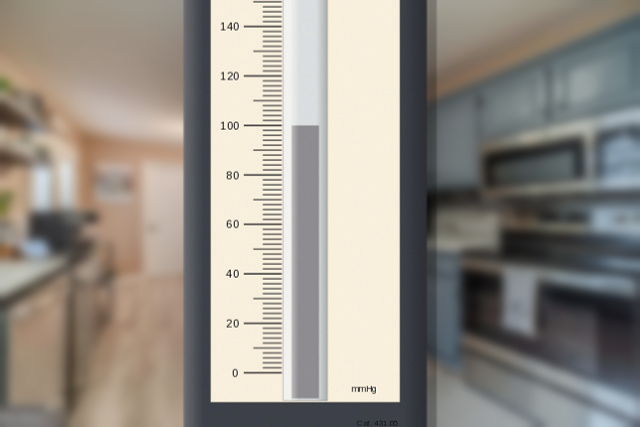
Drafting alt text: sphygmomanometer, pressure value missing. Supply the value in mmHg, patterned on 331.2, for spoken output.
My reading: 100
